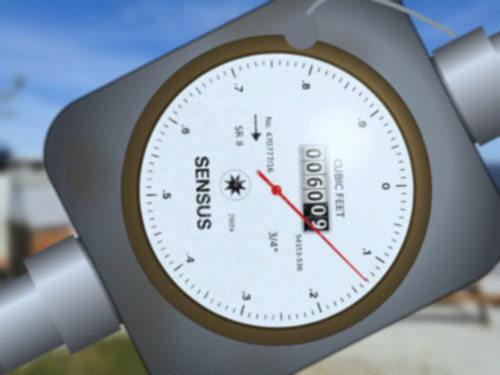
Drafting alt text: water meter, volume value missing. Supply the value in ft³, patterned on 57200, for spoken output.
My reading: 6009.13
